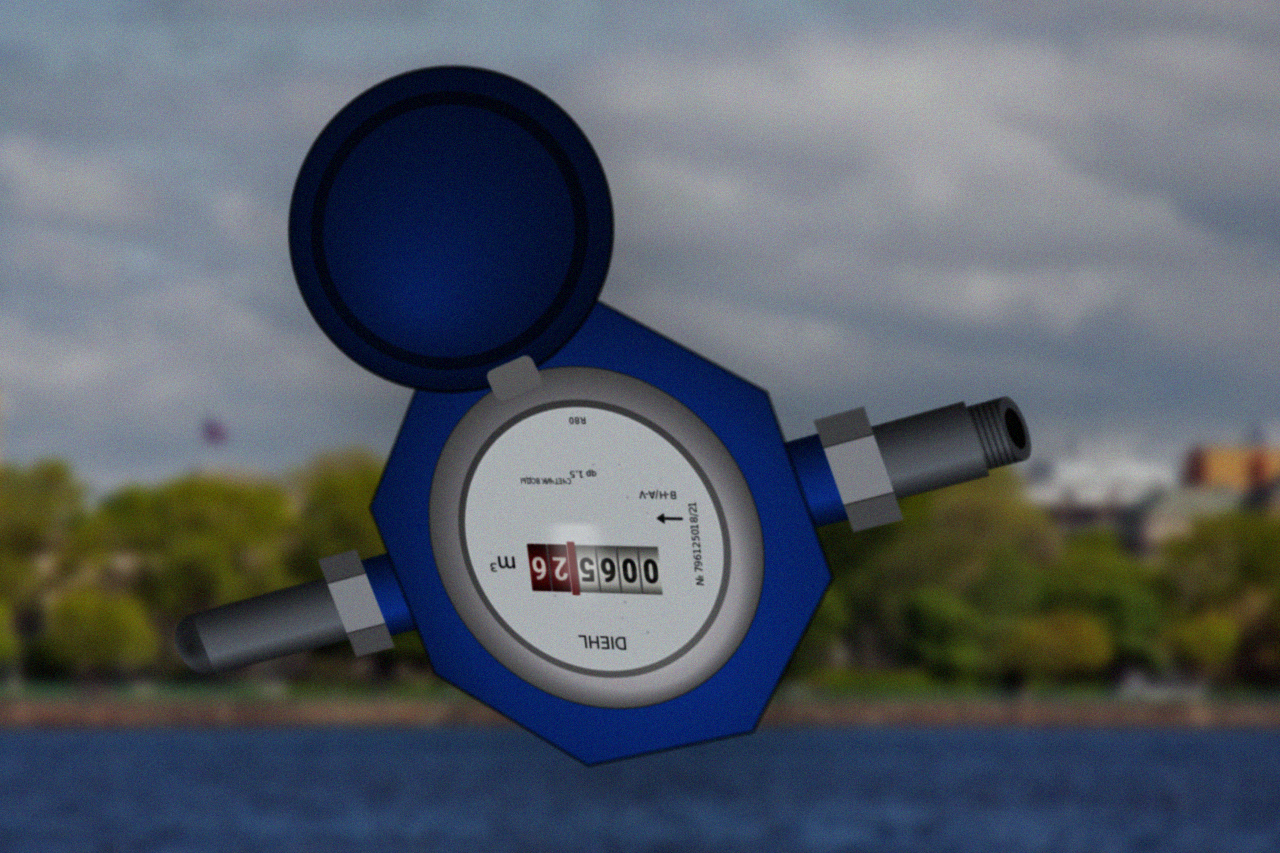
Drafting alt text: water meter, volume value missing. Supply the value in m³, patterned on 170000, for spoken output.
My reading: 65.26
